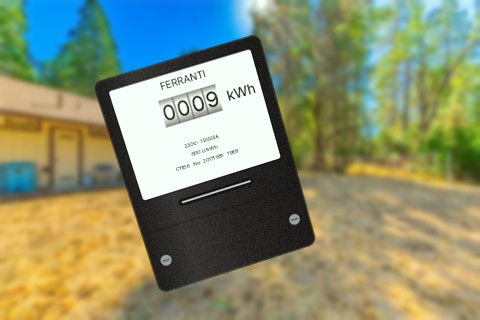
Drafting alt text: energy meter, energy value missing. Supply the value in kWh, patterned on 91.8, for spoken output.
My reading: 9
